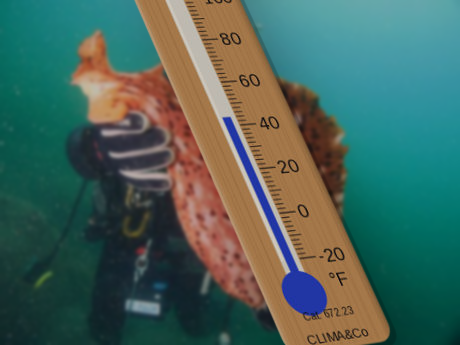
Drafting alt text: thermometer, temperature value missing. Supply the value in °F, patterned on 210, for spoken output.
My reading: 44
